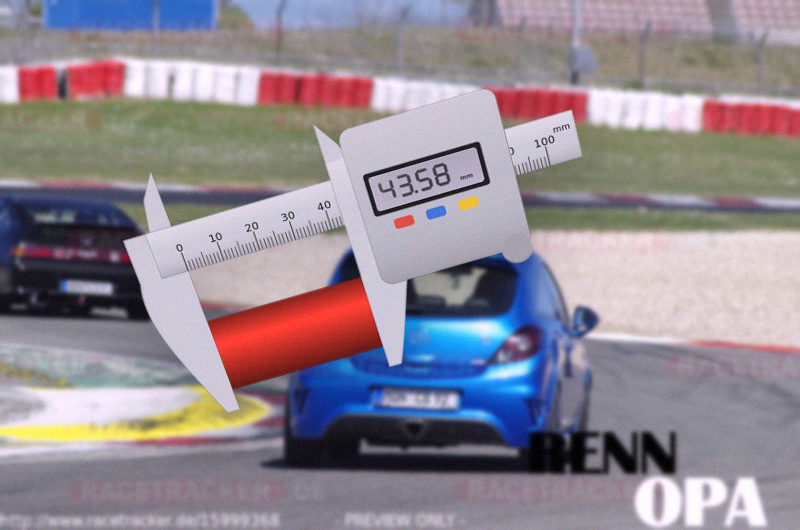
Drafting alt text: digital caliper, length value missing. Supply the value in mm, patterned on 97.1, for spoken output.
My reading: 43.58
